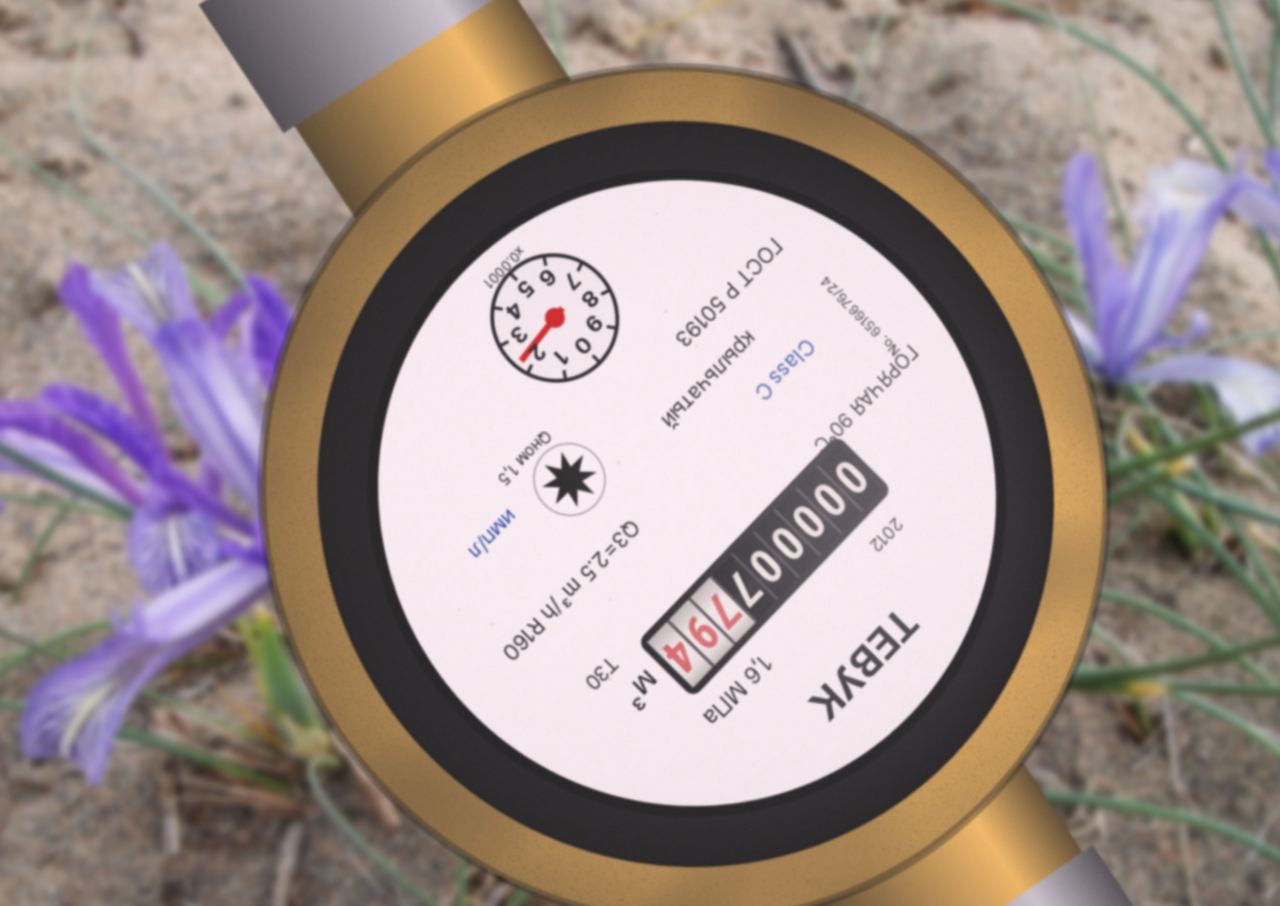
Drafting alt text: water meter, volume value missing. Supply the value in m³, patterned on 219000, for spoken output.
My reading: 7.7942
